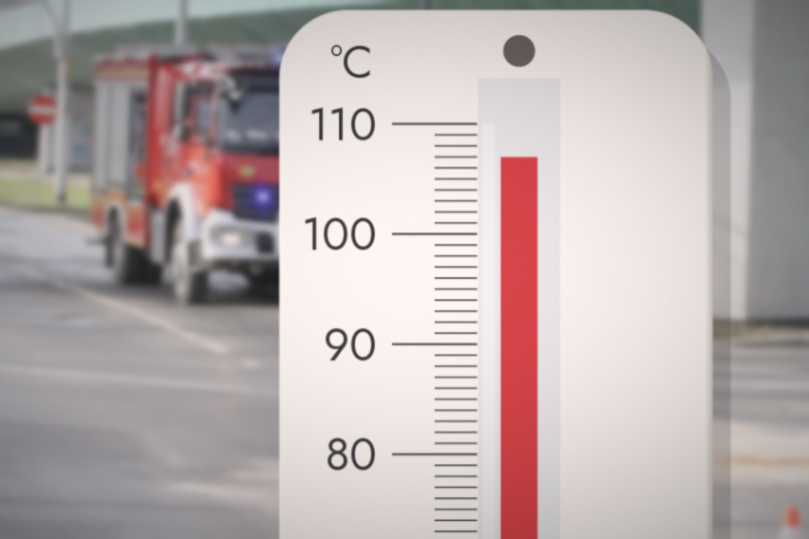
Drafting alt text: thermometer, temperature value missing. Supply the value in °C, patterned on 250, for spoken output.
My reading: 107
